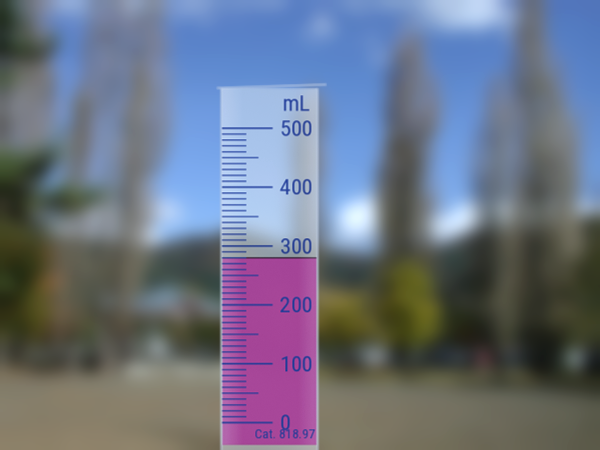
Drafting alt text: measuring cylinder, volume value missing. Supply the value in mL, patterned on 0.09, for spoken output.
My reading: 280
